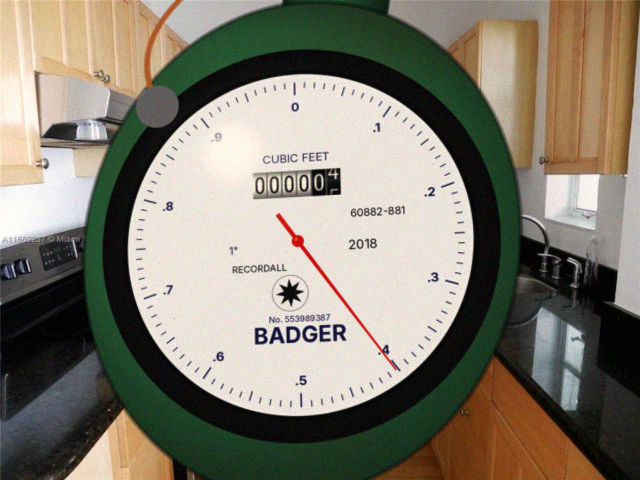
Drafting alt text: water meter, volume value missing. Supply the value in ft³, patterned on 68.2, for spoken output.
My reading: 4.40
